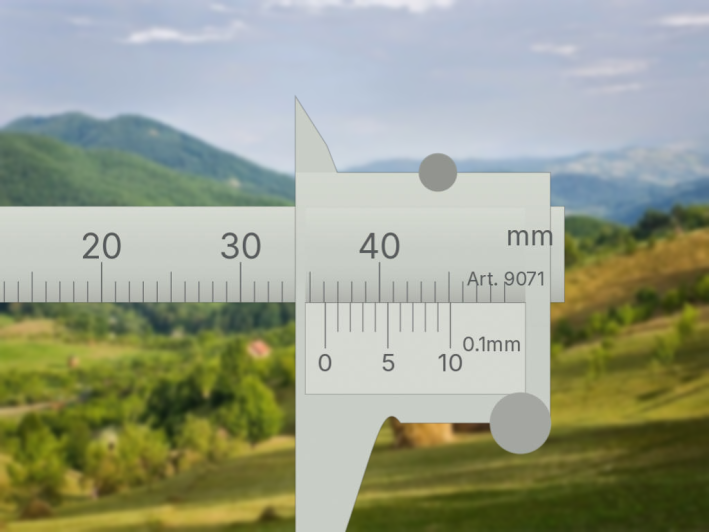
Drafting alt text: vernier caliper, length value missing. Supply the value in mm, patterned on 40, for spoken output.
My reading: 36.1
